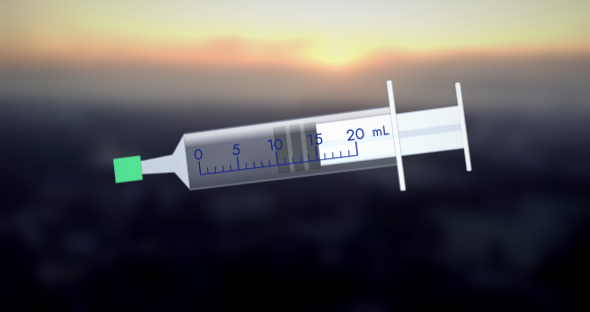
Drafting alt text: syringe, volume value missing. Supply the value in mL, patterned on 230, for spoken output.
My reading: 10
